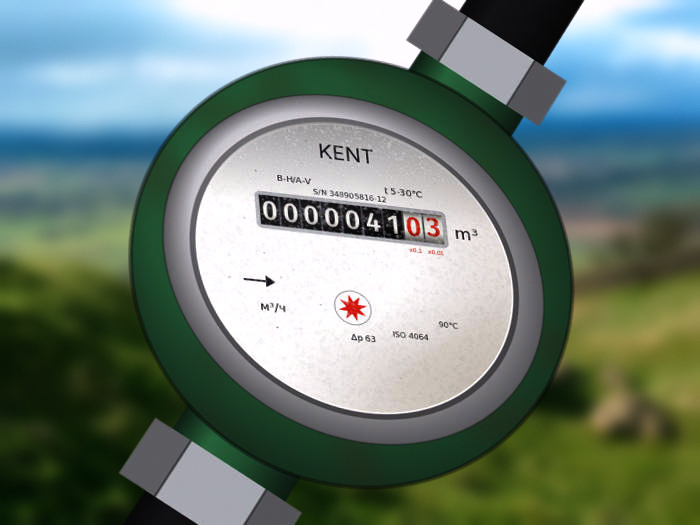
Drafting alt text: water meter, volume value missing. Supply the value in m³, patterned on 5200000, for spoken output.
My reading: 41.03
